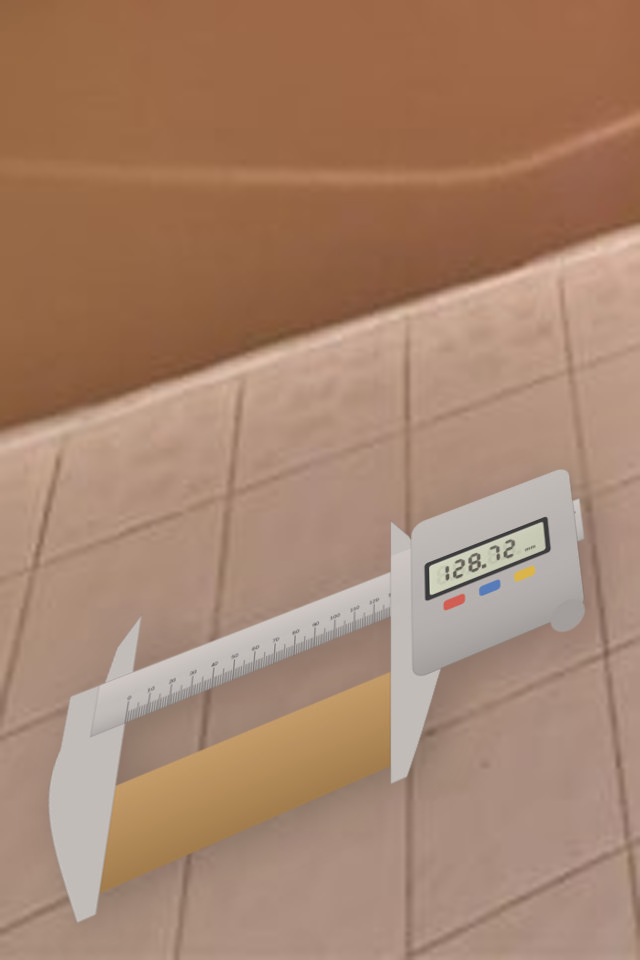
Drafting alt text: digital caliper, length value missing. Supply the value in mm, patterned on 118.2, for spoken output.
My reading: 128.72
